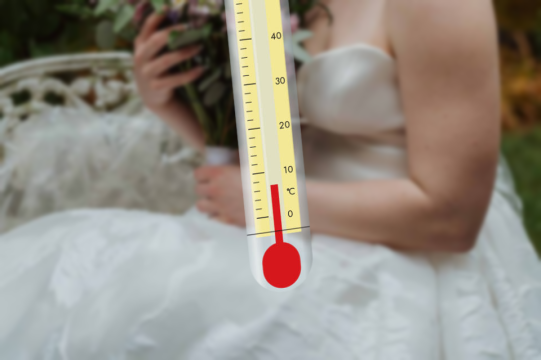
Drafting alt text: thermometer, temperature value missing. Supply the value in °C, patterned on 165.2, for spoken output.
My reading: 7
